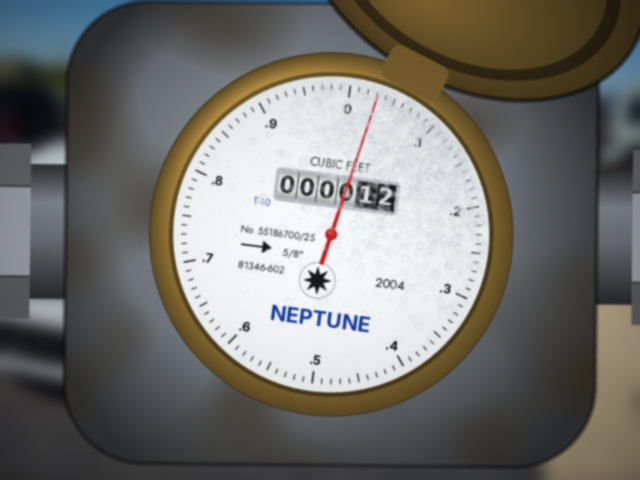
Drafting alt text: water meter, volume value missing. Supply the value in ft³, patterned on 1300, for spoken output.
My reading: 12.03
